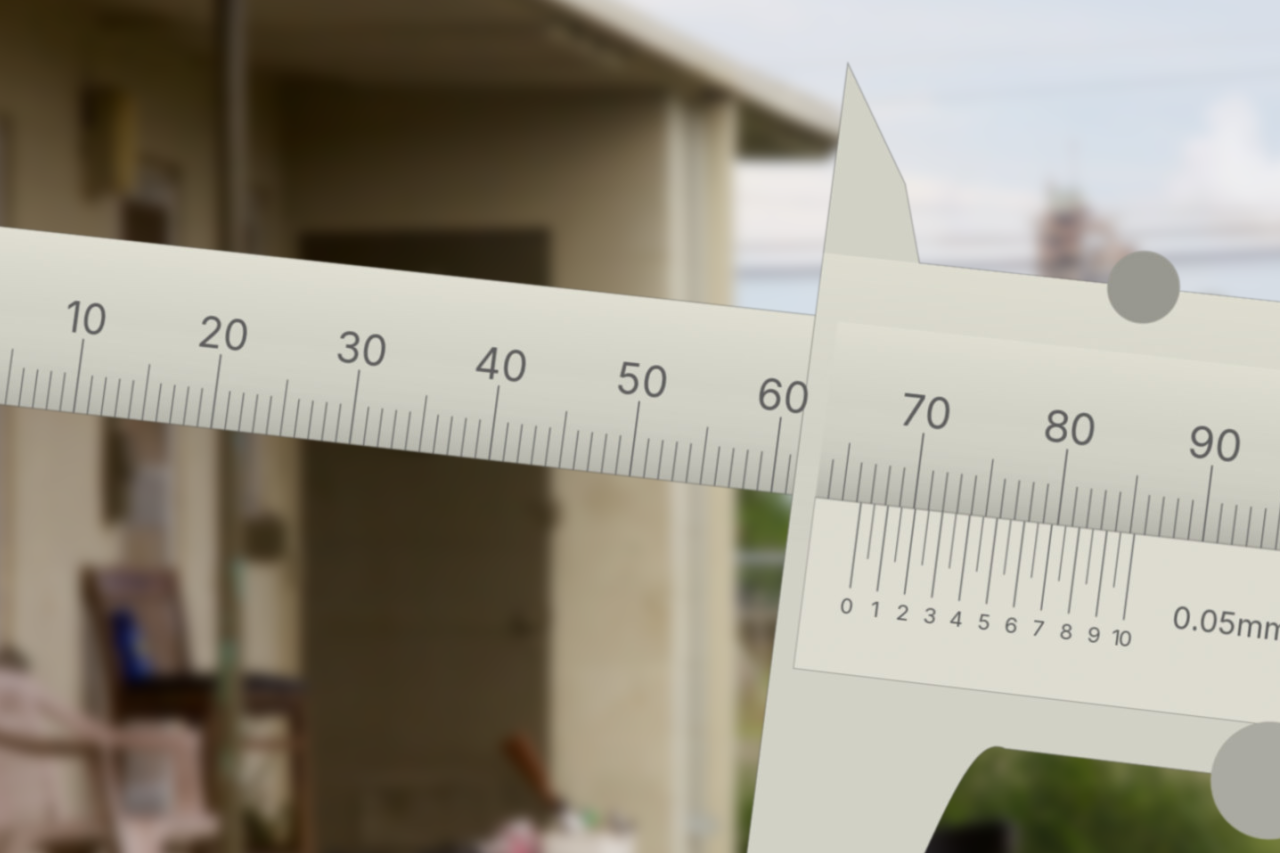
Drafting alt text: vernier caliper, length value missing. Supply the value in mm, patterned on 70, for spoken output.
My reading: 66.3
